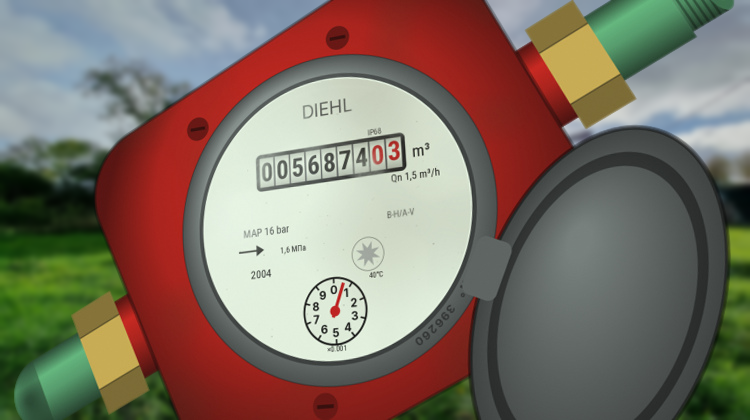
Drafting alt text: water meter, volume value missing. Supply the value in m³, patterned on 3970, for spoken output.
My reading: 56874.030
